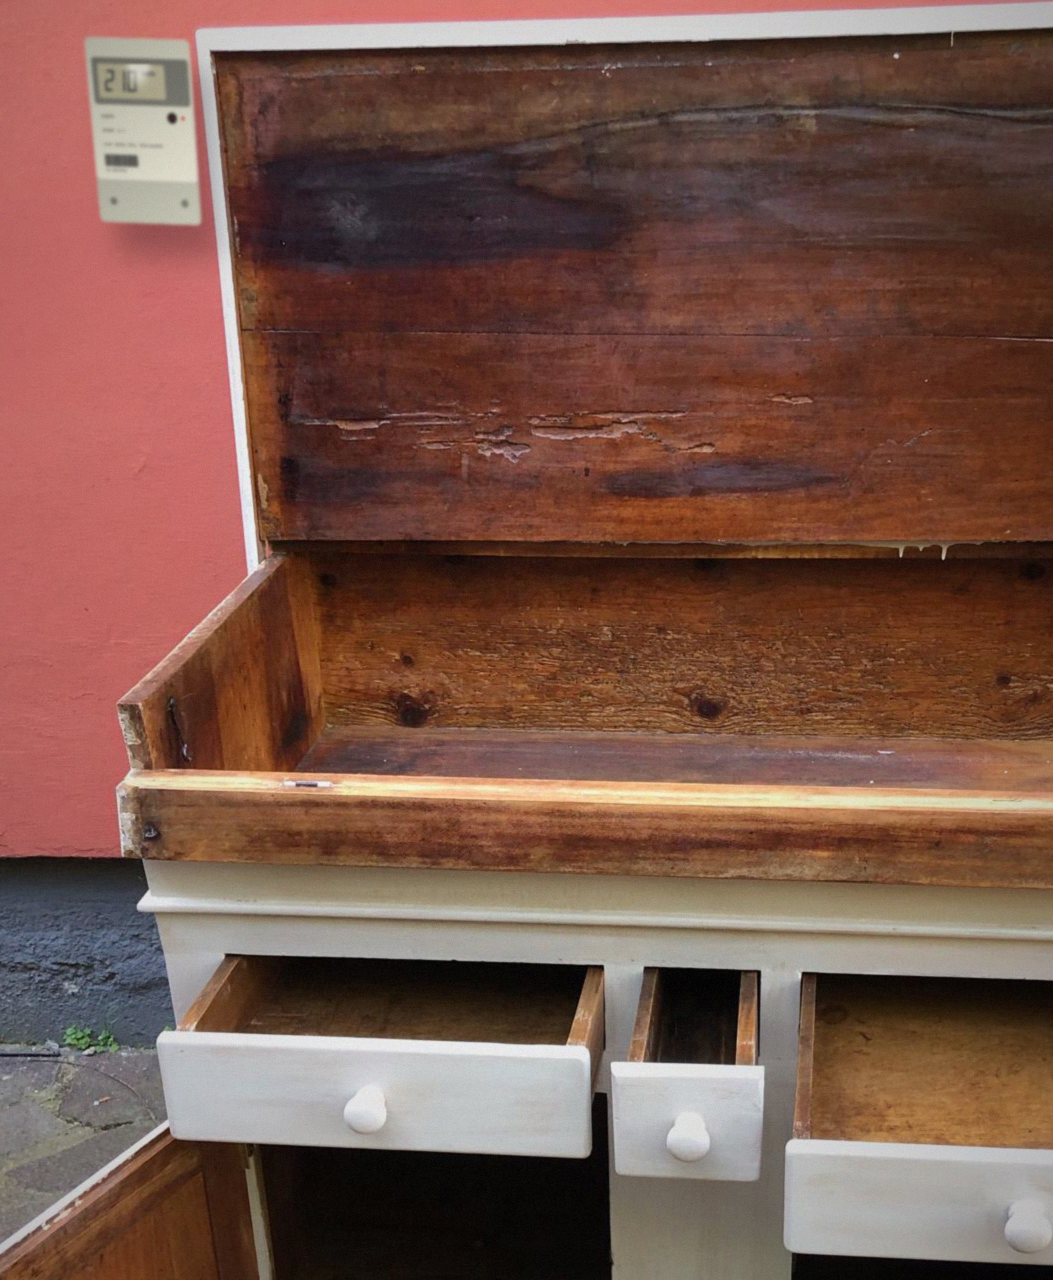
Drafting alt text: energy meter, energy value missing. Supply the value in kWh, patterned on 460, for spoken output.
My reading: 210
